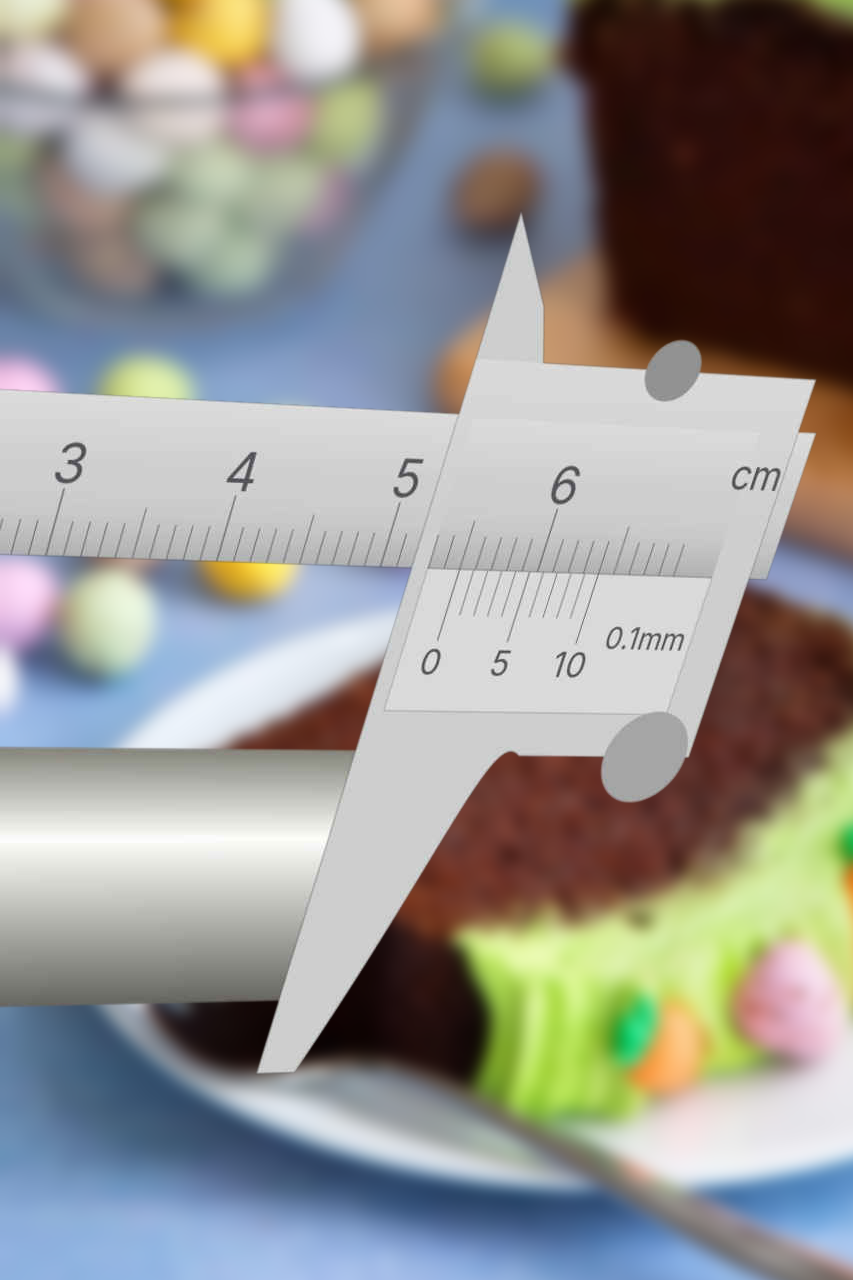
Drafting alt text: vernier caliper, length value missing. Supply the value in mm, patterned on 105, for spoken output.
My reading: 55.0
